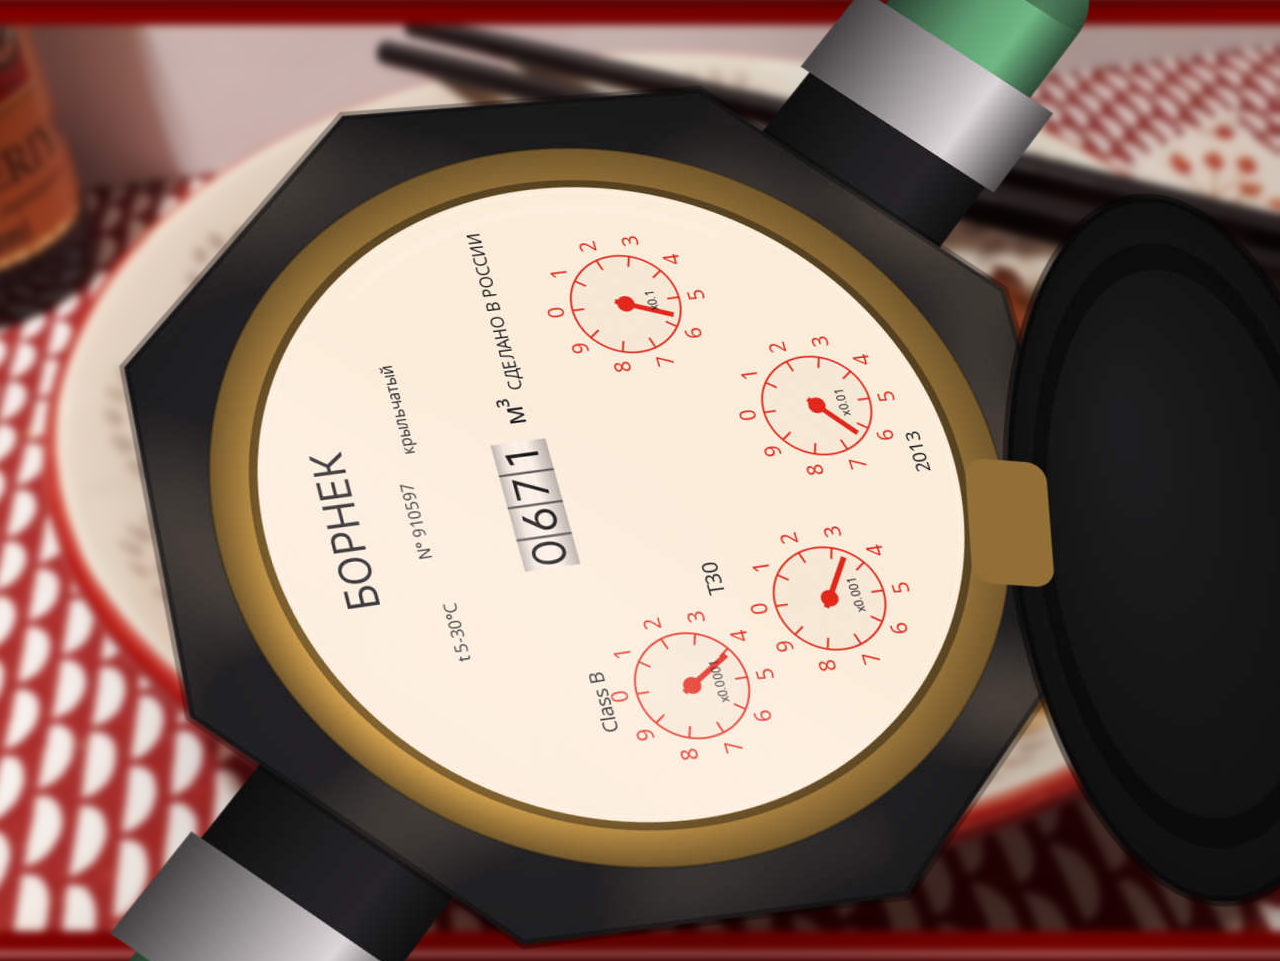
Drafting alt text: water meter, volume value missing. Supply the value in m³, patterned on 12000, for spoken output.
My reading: 671.5634
